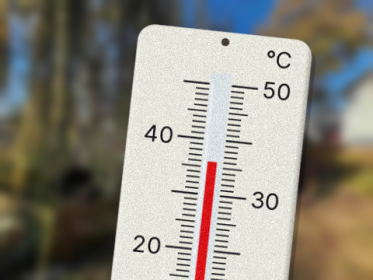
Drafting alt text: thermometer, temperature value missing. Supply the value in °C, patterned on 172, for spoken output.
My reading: 36
